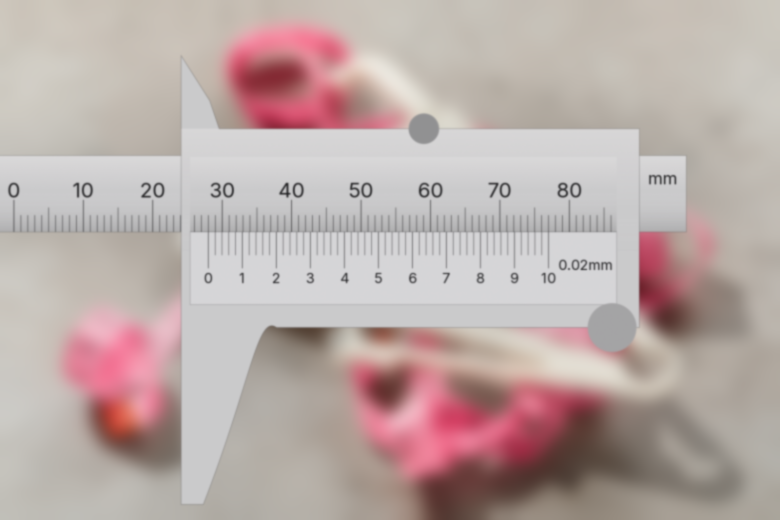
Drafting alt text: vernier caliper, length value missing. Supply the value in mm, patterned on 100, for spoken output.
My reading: 28.0
